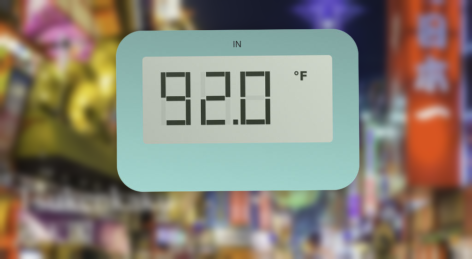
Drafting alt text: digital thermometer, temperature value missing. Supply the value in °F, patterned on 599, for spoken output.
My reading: 92.0
